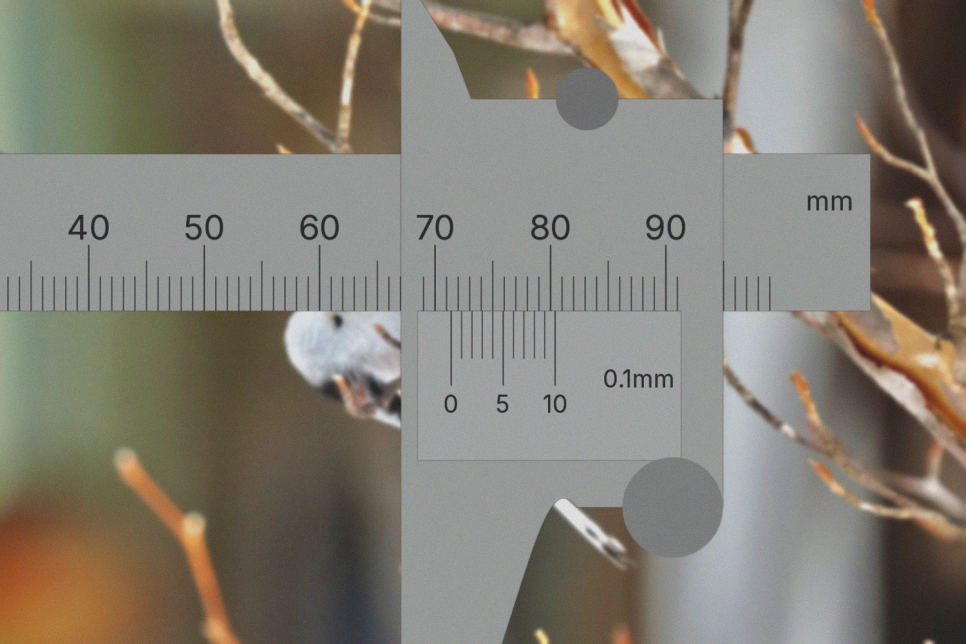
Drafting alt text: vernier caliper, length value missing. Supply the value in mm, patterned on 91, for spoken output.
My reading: 71.4
